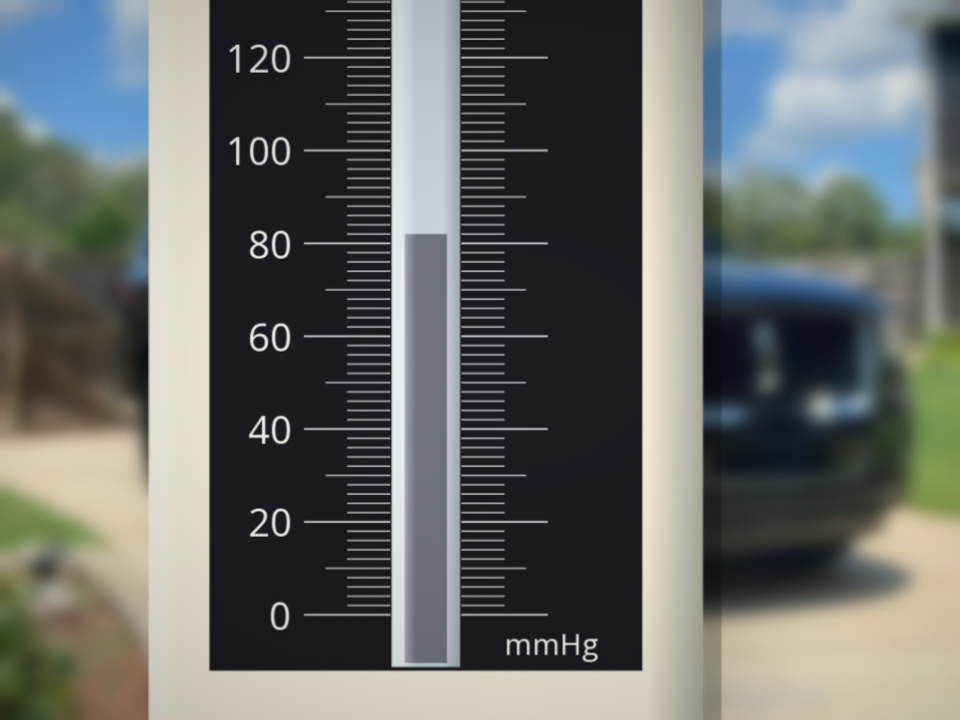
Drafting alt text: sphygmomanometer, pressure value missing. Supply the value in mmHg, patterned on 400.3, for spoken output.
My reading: 82
